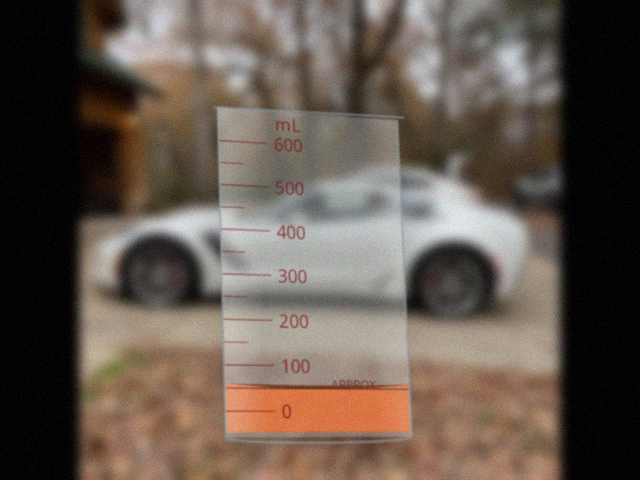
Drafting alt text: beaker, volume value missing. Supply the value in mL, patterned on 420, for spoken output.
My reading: 50
